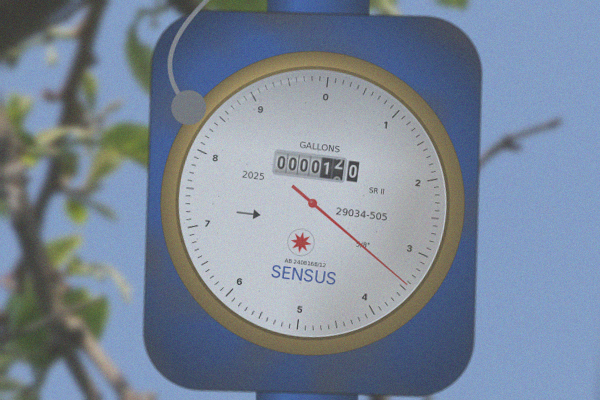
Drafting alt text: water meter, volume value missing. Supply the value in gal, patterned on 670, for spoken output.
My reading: 123.4
